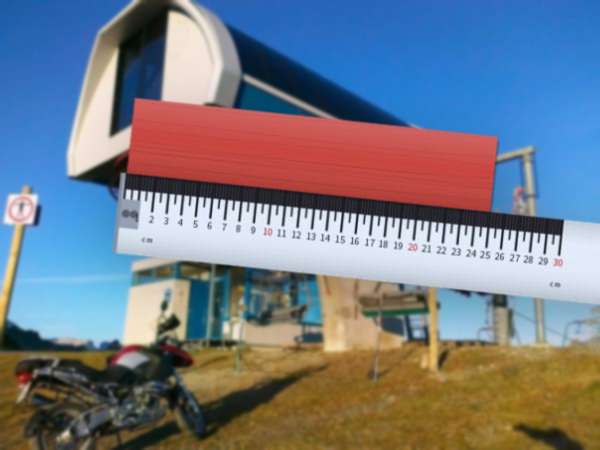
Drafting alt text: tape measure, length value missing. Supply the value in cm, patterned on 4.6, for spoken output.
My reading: 25
